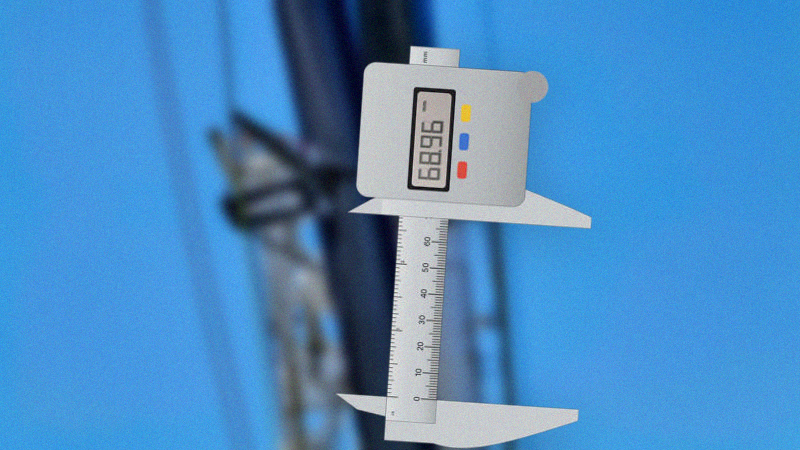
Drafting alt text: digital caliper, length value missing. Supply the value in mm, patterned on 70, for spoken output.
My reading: 68.96
